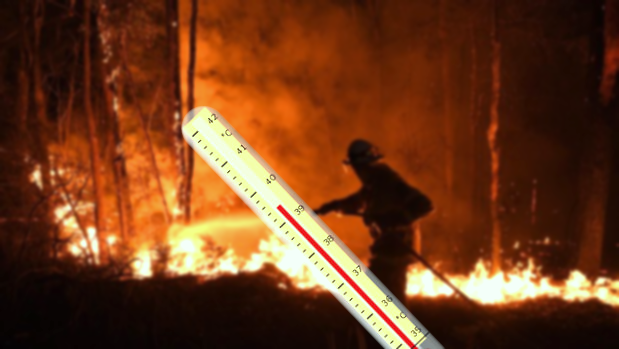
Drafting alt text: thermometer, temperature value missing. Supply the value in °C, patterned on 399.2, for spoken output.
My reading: 39.4
